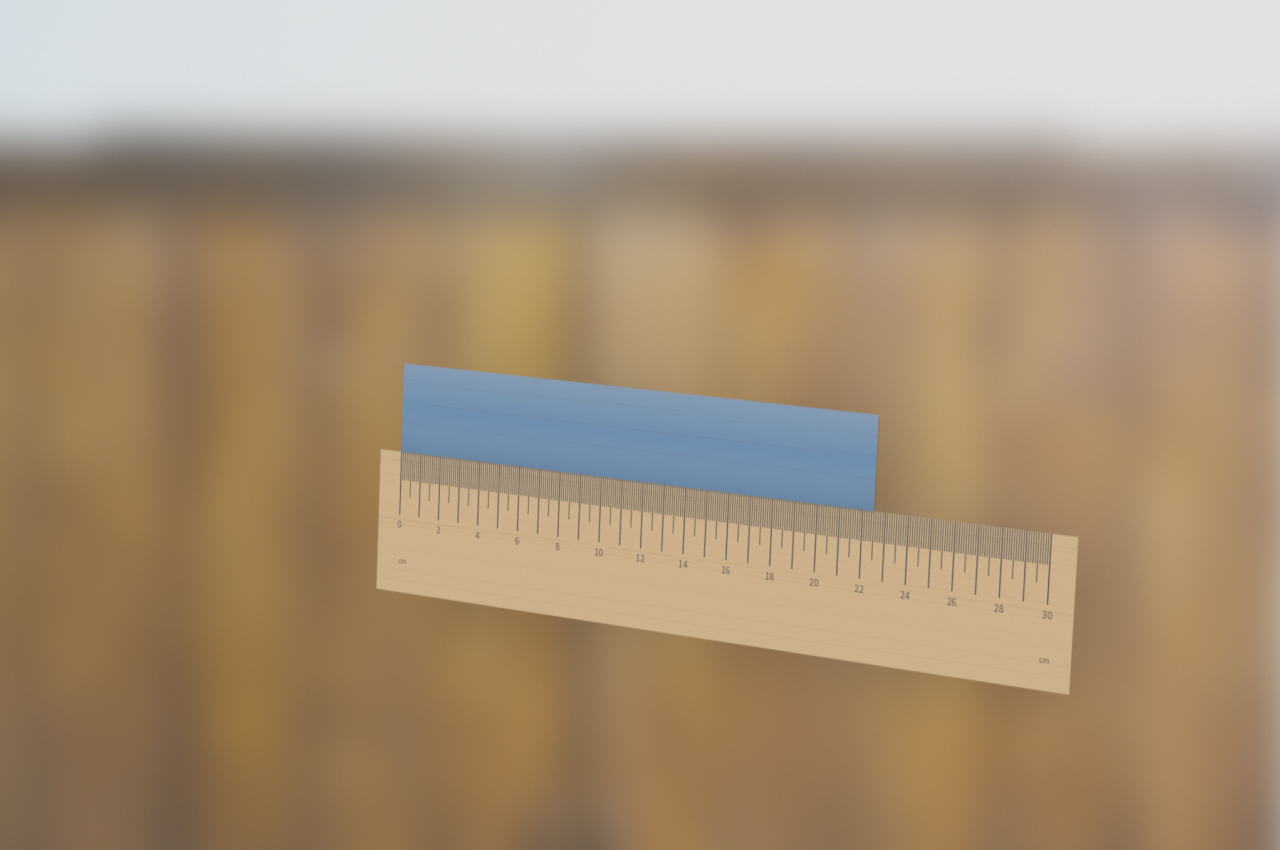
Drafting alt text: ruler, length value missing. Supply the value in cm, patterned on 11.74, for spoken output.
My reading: 22.5
